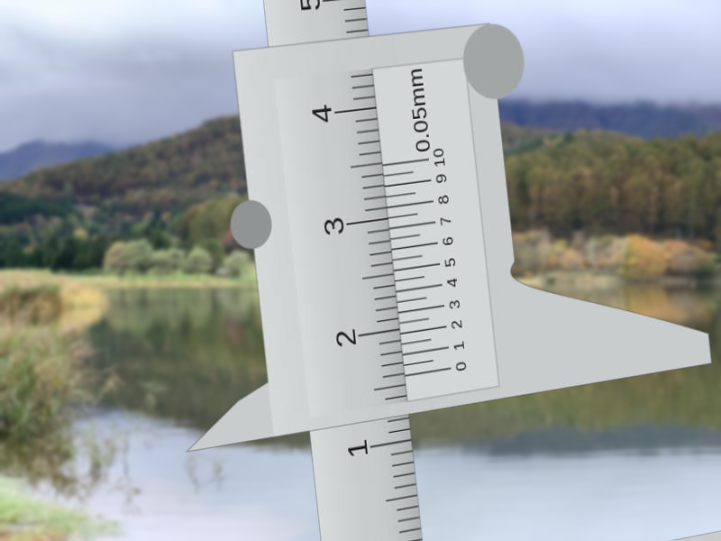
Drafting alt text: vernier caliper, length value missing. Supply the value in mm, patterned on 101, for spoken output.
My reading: 15.8
